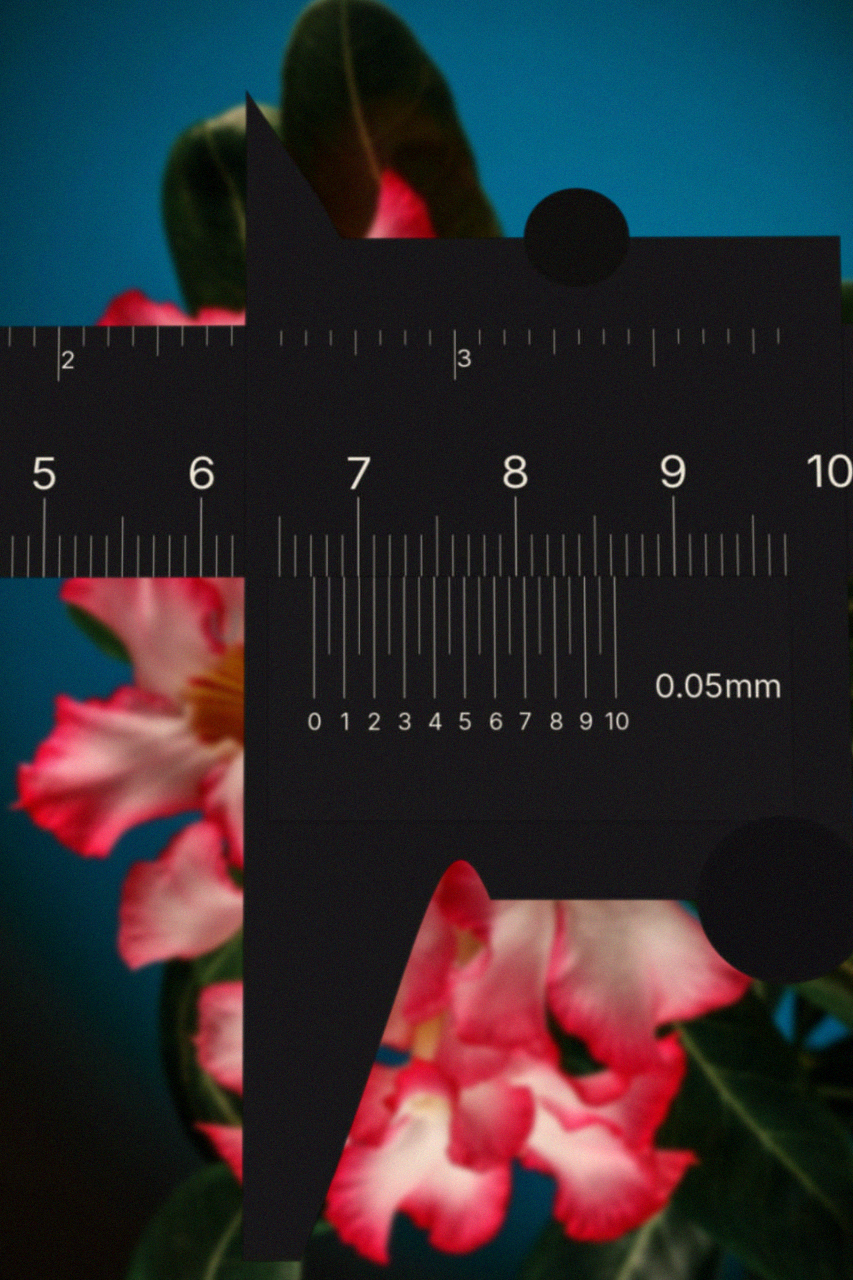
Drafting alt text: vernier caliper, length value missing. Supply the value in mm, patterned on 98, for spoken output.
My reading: 67.2
